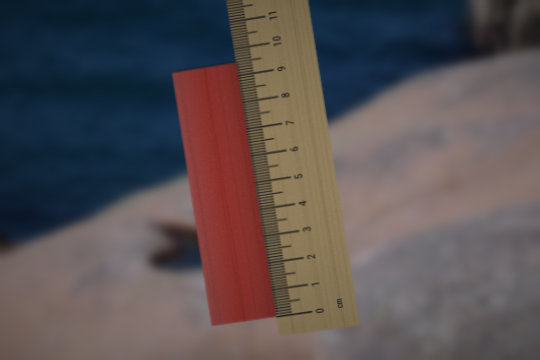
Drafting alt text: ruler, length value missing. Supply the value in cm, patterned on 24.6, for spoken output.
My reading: 9.5
